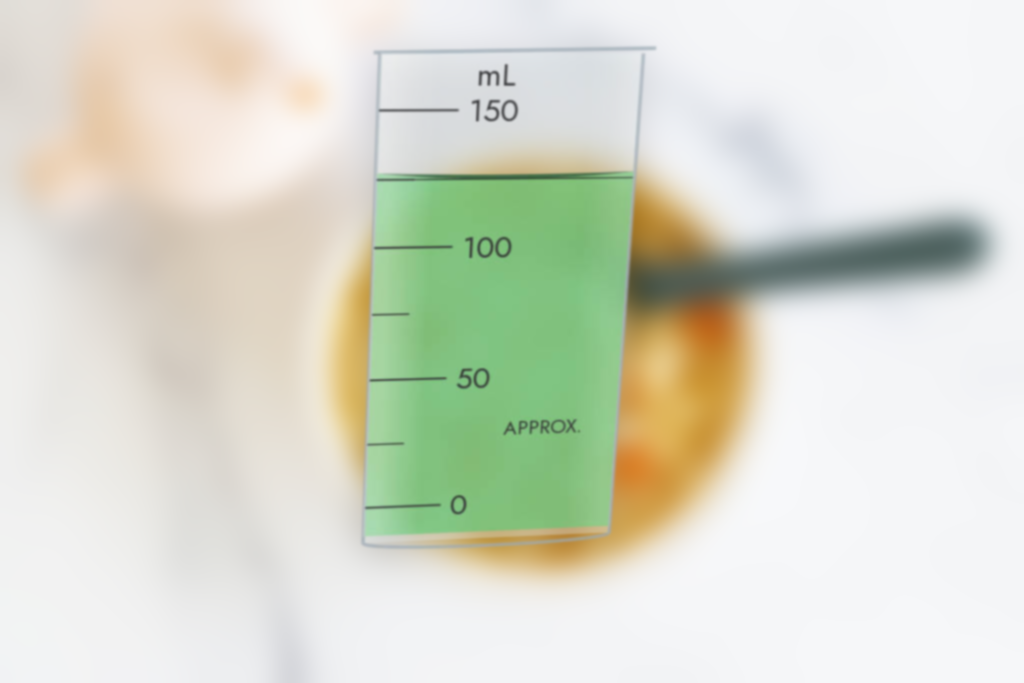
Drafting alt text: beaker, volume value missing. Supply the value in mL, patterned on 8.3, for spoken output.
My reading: 125
